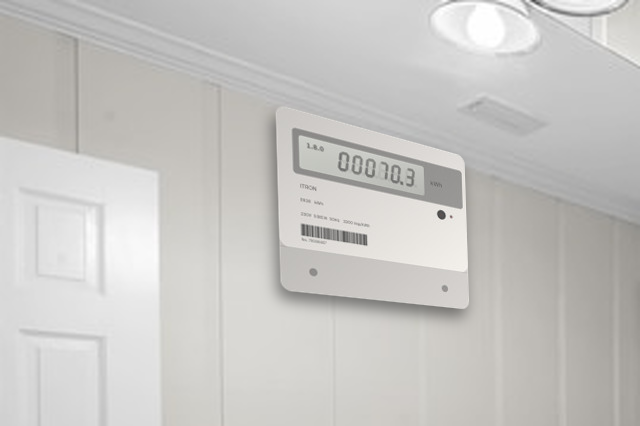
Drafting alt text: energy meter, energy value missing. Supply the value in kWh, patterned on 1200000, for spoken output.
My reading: 70.3
